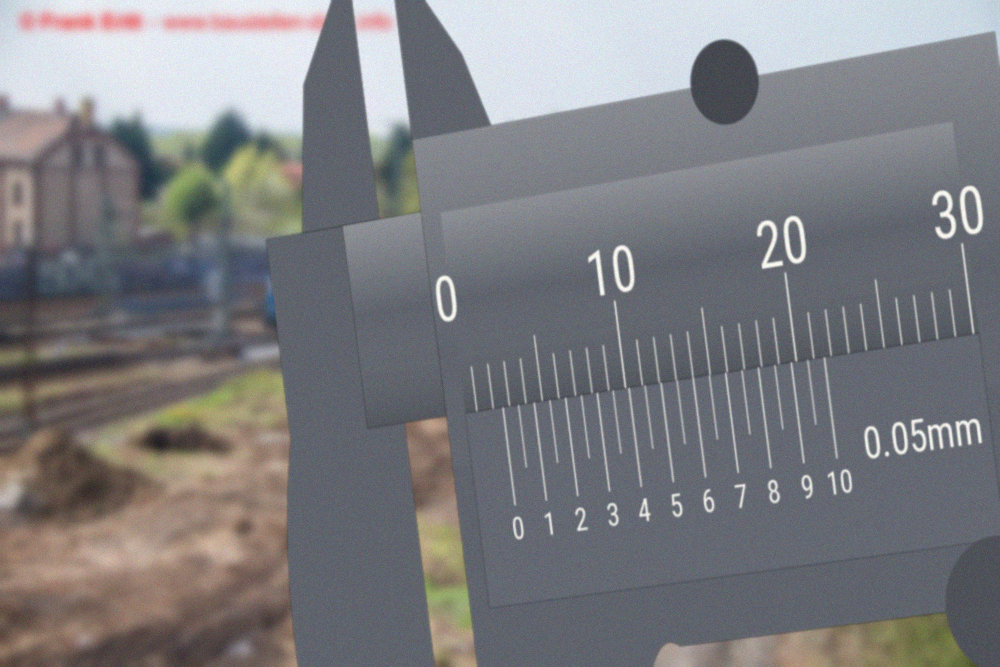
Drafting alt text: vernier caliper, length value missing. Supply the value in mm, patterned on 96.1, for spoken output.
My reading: 2.6
